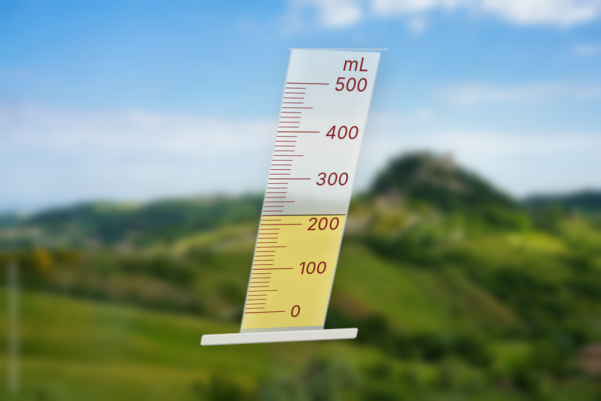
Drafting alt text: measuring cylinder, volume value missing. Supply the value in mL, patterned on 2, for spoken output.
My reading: 220
